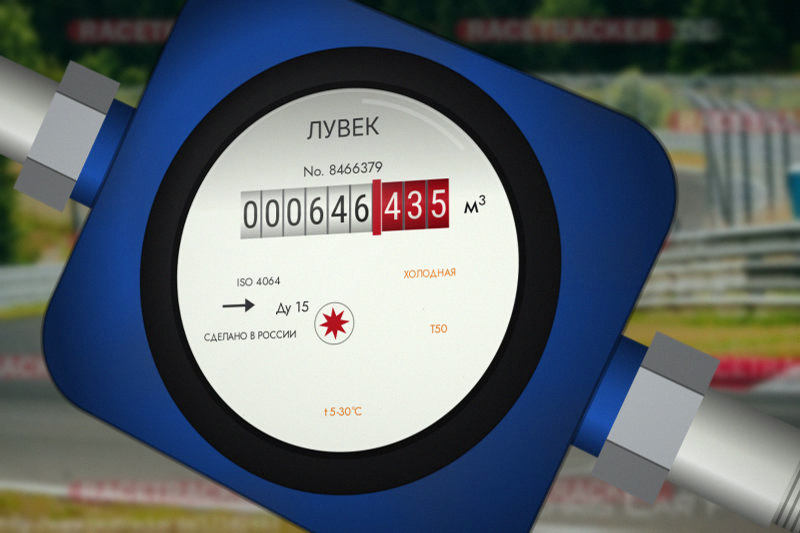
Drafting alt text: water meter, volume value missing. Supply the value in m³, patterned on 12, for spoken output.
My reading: 646.435
